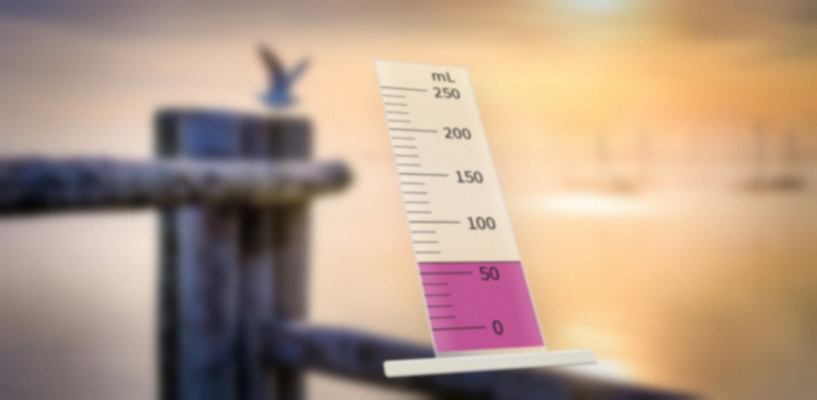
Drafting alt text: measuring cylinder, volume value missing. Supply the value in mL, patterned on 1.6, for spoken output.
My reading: 60
